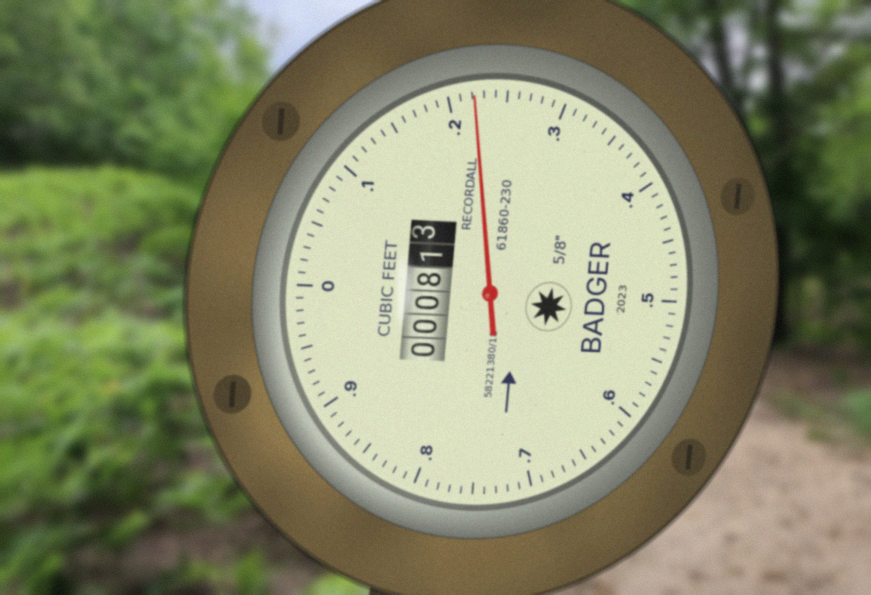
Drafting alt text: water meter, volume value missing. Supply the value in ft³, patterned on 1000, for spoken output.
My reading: 813.22
